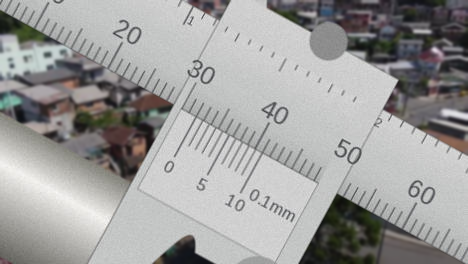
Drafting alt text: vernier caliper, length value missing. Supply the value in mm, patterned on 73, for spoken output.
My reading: 32.0
